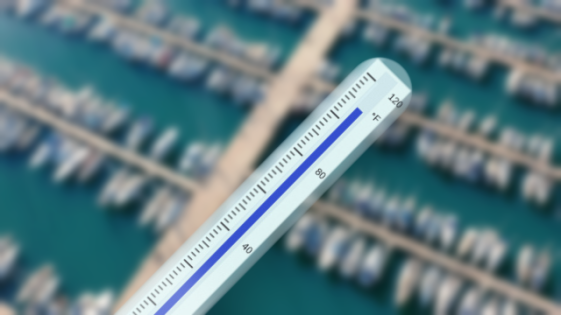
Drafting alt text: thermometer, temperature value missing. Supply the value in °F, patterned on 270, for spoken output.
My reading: 108
